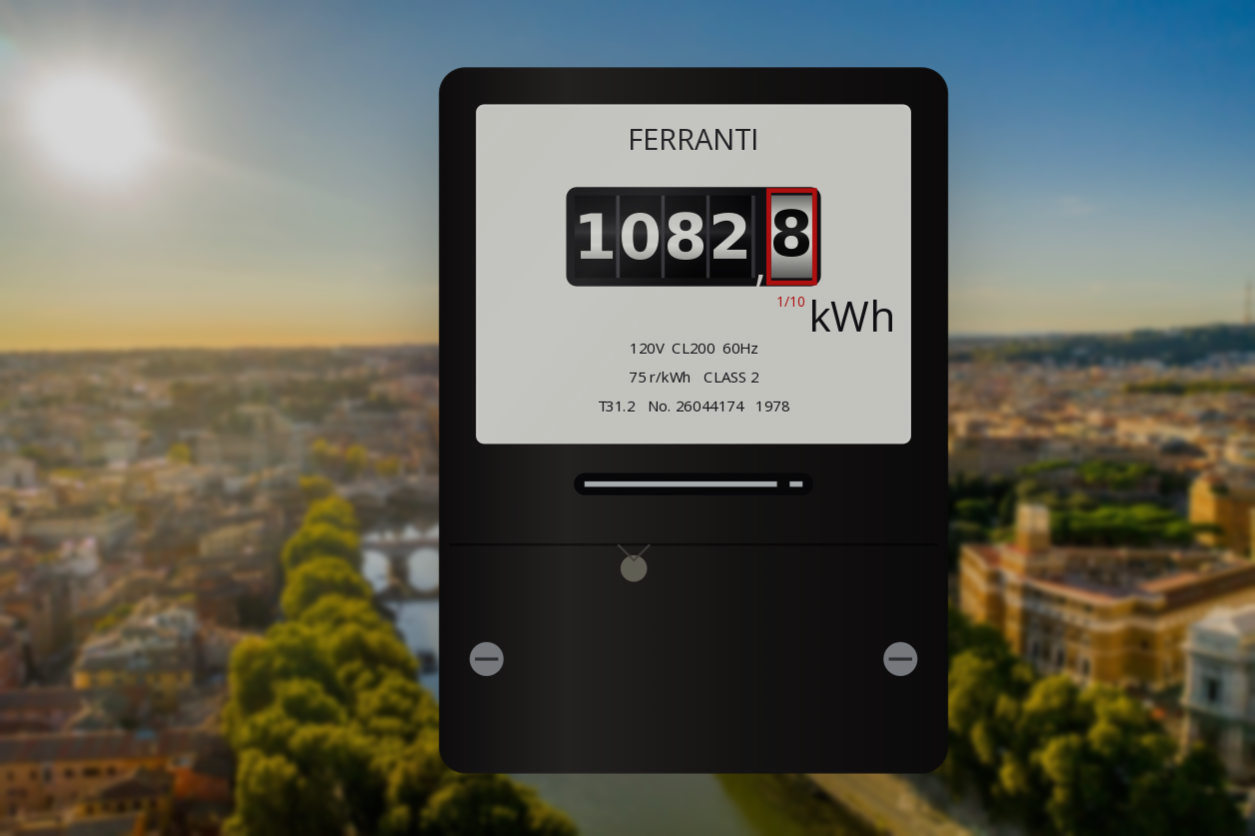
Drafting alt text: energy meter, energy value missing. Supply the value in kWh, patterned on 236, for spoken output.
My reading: 1082.8
